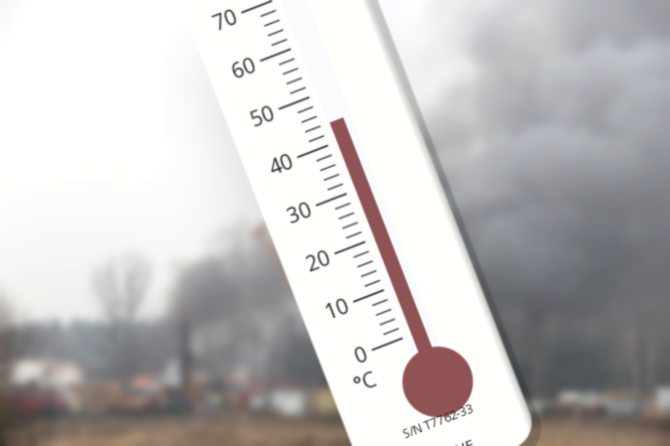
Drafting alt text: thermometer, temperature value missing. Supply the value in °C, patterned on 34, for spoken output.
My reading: 44
